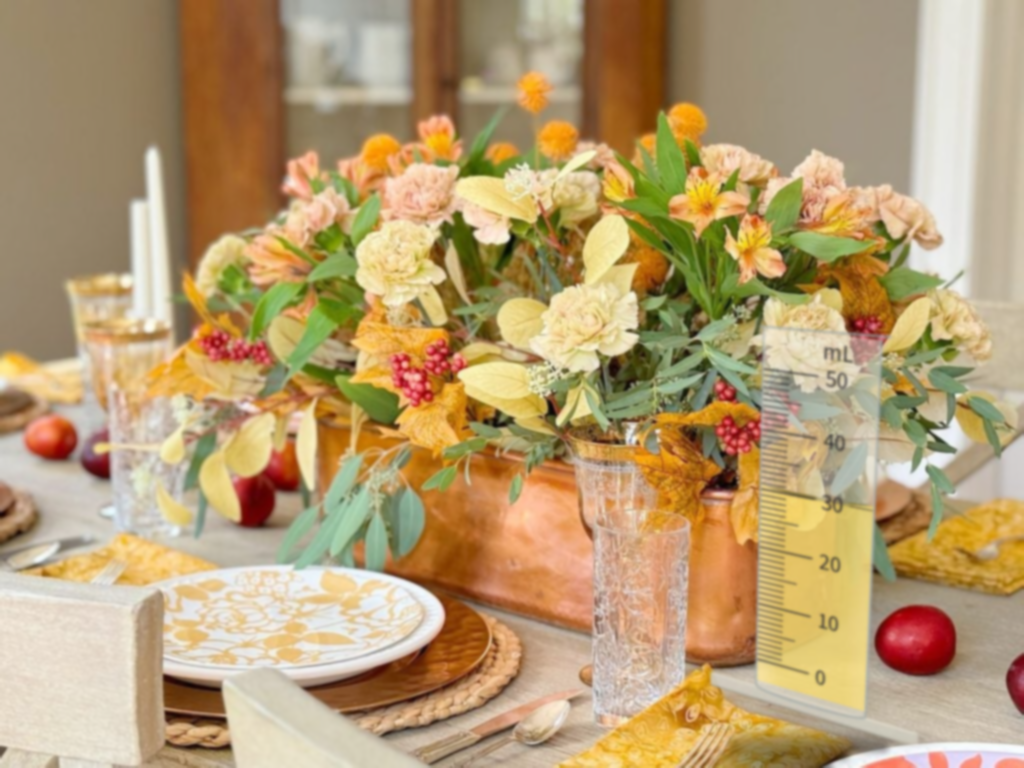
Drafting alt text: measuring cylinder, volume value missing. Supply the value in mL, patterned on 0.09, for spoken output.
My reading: 30
